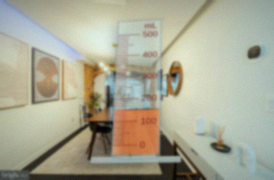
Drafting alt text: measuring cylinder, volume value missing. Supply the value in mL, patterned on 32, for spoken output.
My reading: 150
